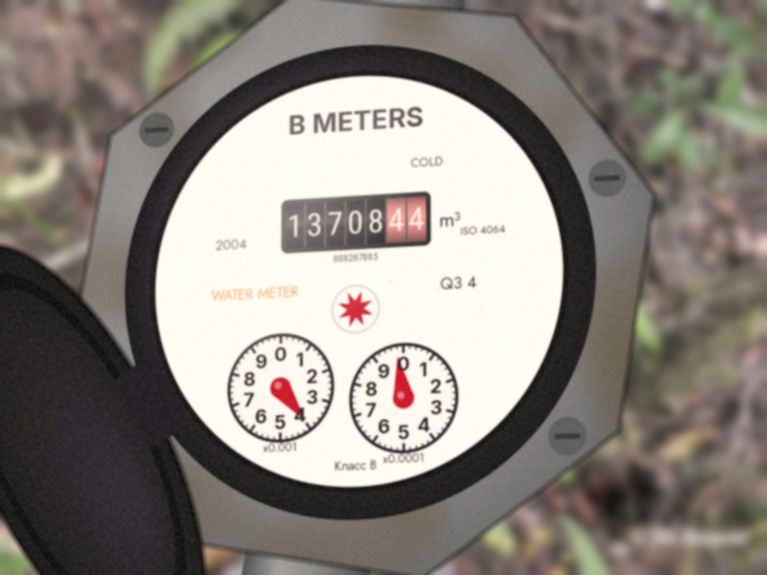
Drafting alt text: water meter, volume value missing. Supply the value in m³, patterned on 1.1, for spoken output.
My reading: 13708.4439
